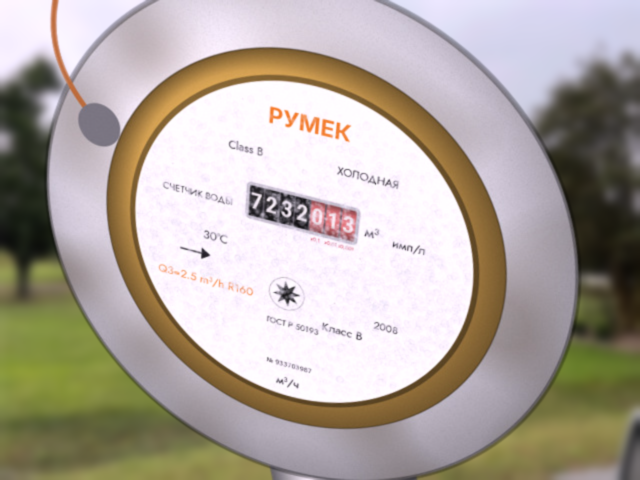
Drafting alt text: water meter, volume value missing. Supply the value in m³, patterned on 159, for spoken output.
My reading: 7232.013
